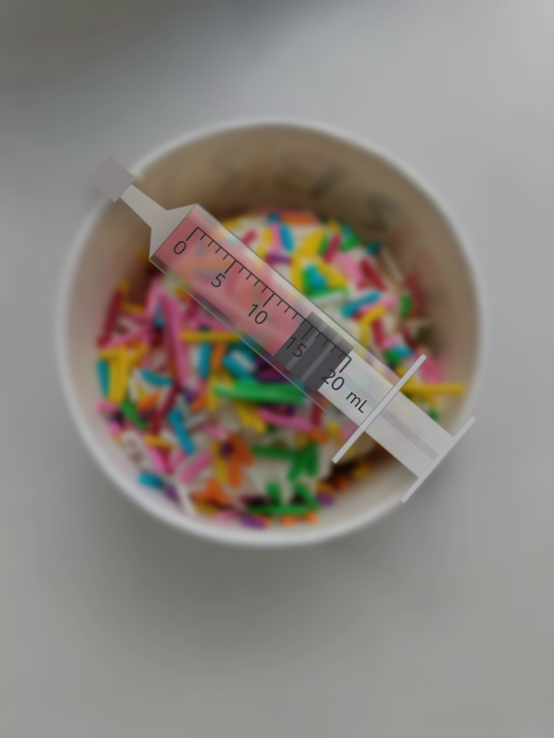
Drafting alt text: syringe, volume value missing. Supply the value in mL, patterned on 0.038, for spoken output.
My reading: 14
